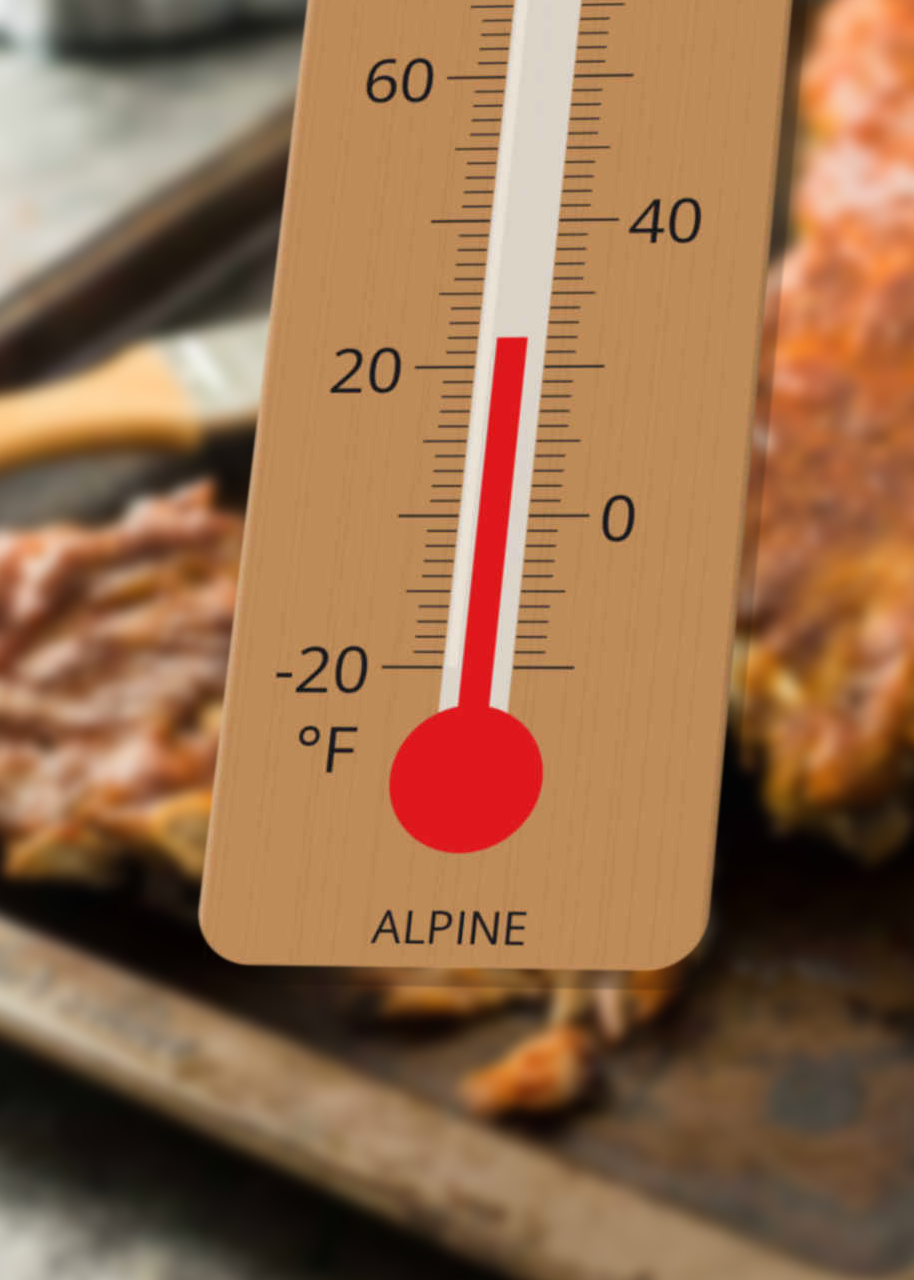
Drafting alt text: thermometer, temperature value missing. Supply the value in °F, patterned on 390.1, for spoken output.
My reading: 24
